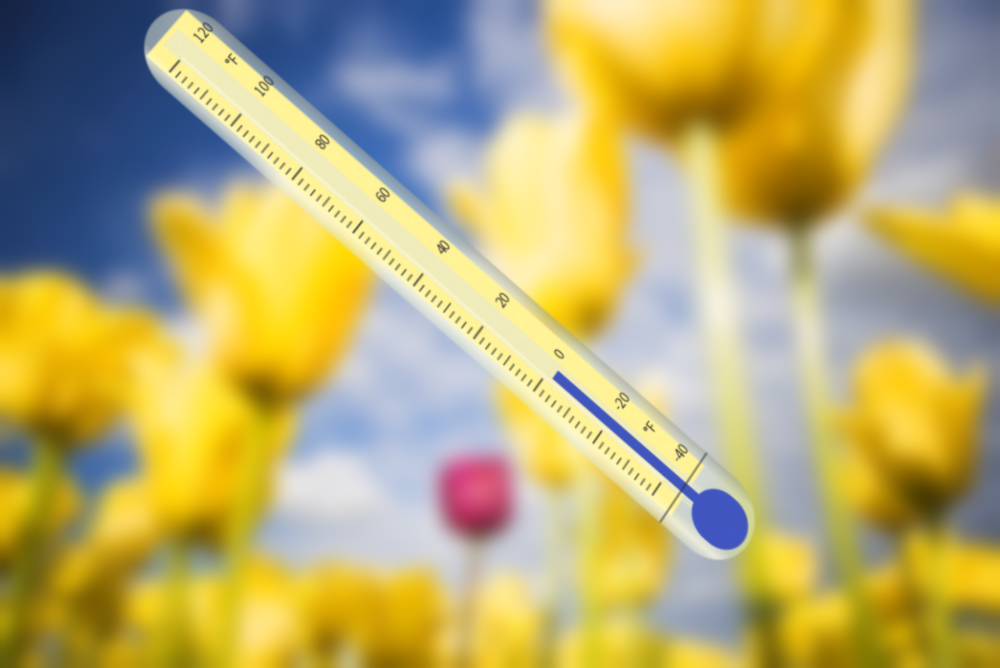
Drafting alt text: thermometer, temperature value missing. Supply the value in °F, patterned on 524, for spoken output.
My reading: -2
